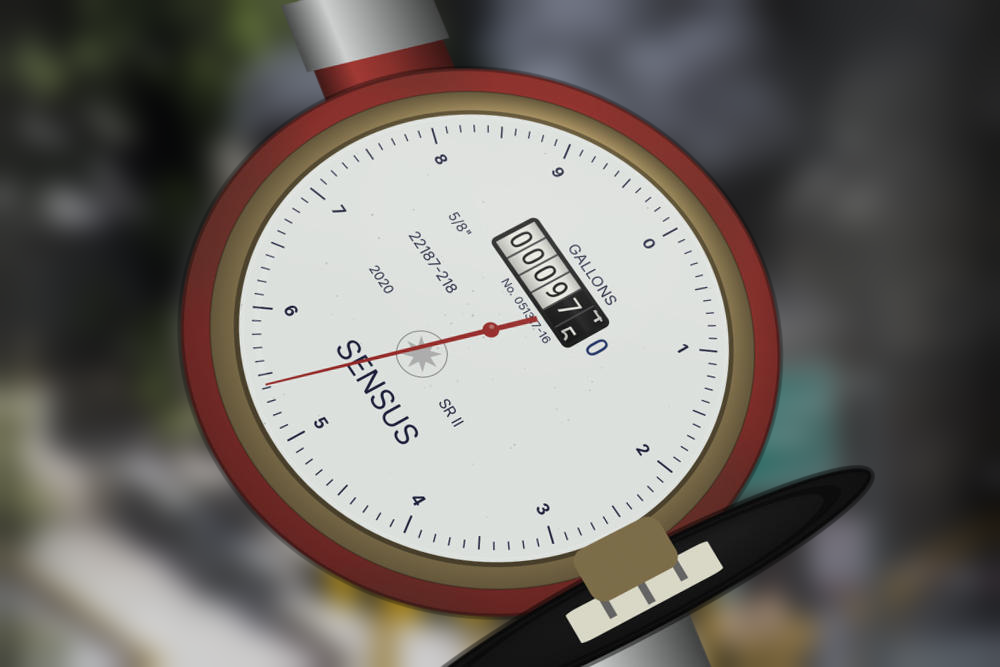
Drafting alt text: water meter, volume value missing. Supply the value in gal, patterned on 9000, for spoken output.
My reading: 9745.4
